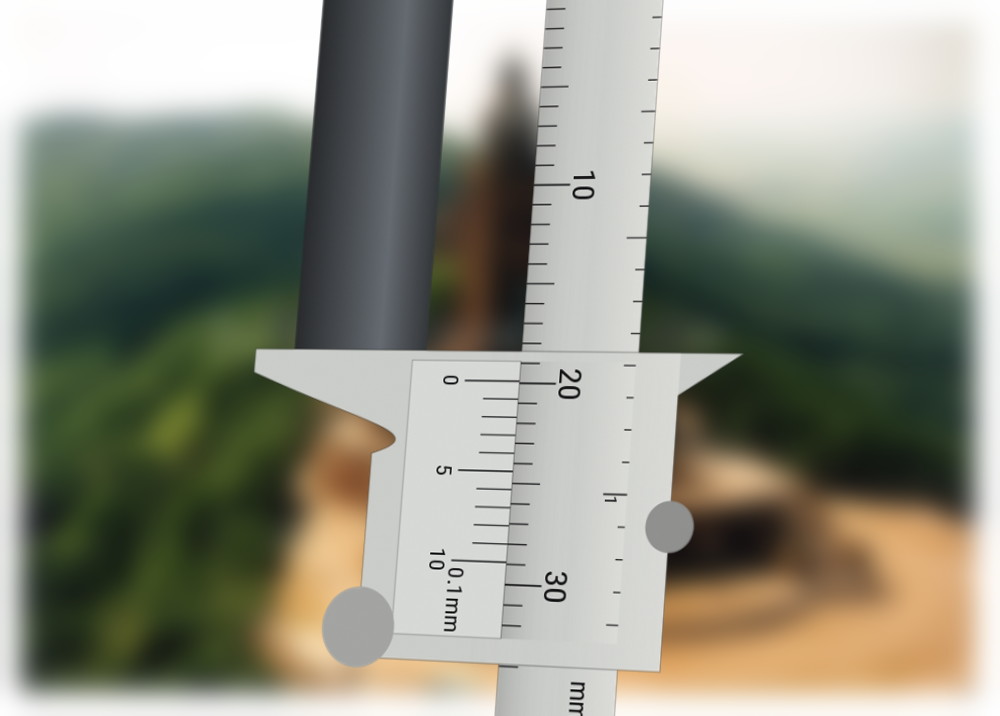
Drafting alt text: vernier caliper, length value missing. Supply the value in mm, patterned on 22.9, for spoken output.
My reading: 19.9
